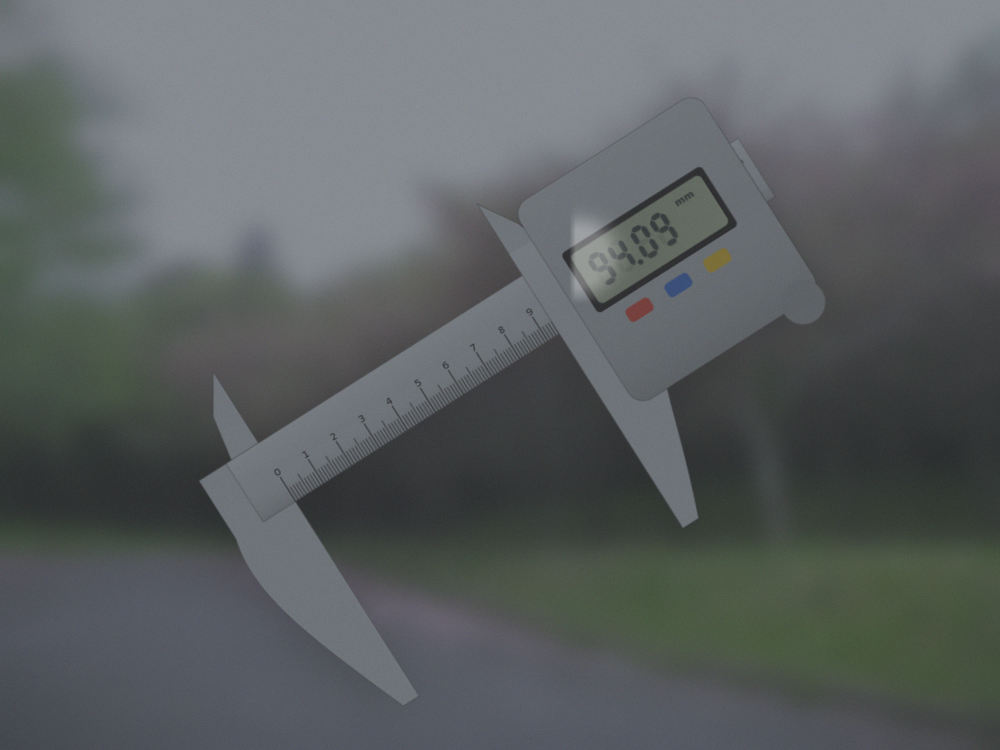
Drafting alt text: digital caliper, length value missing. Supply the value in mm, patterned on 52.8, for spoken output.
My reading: 94.09
